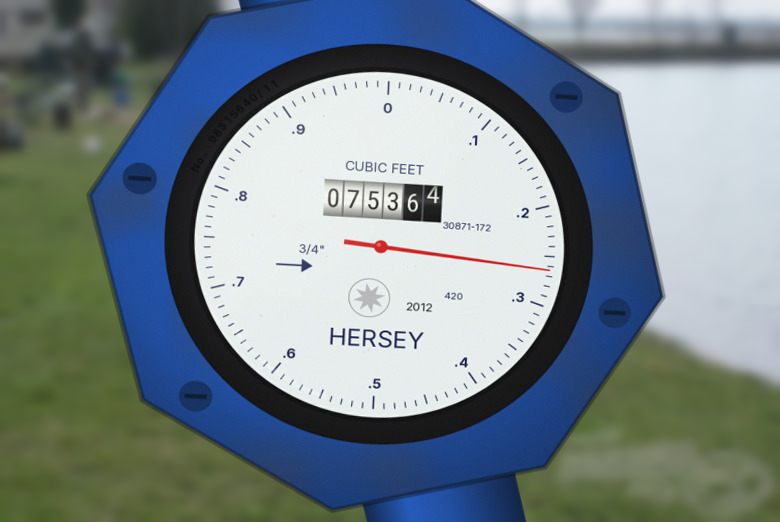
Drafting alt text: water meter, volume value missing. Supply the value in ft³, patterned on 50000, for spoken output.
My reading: 75364.26
